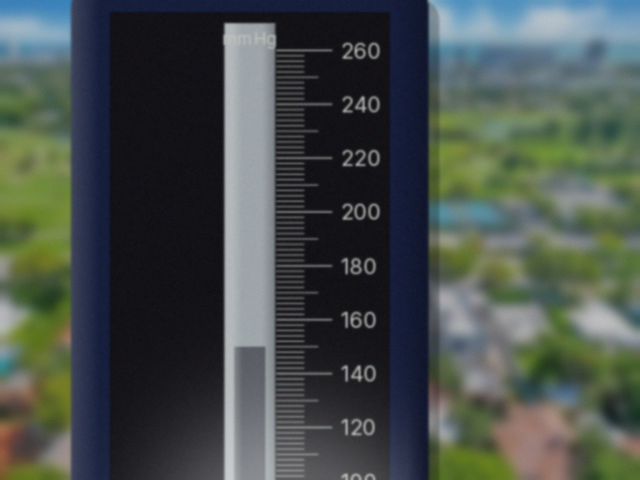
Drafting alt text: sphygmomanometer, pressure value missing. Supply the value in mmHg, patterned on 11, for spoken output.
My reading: 150
